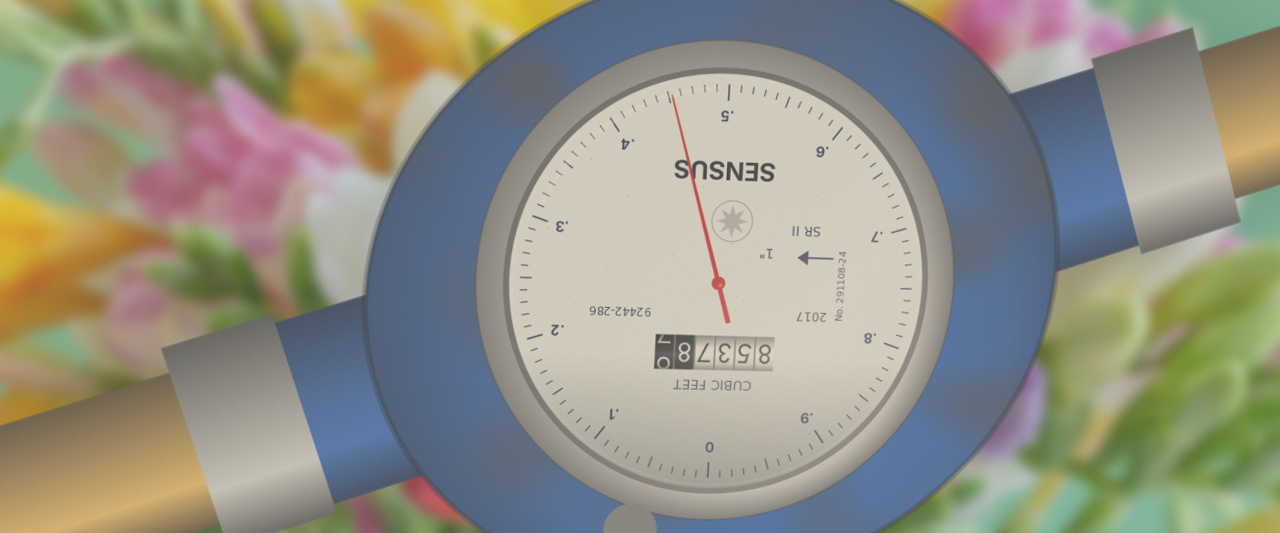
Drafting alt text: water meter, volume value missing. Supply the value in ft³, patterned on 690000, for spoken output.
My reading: 853786.45
